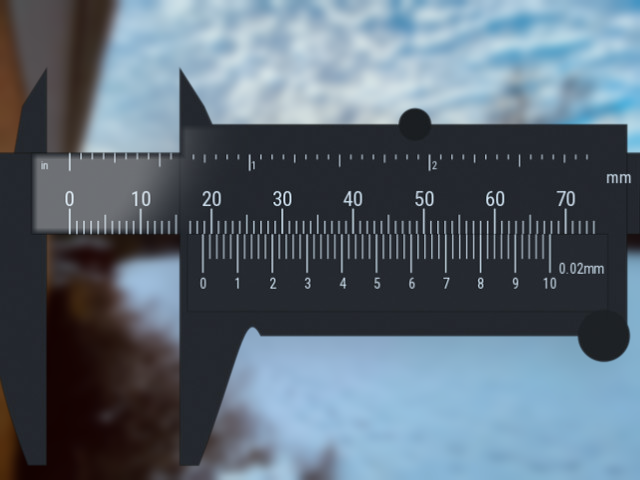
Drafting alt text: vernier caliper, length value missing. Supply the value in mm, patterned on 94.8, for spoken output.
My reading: 18.8
